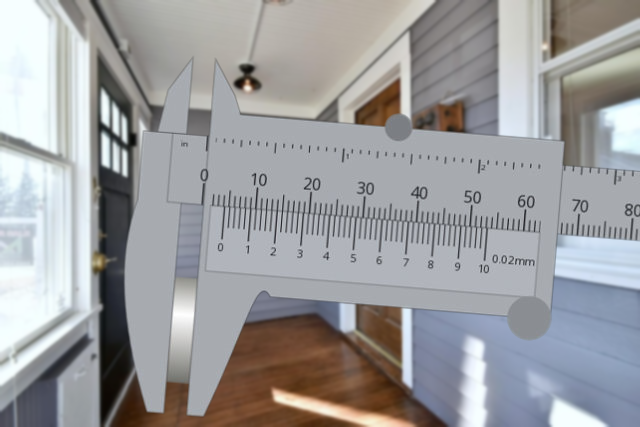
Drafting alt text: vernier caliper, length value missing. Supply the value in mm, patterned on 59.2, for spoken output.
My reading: 4.2
